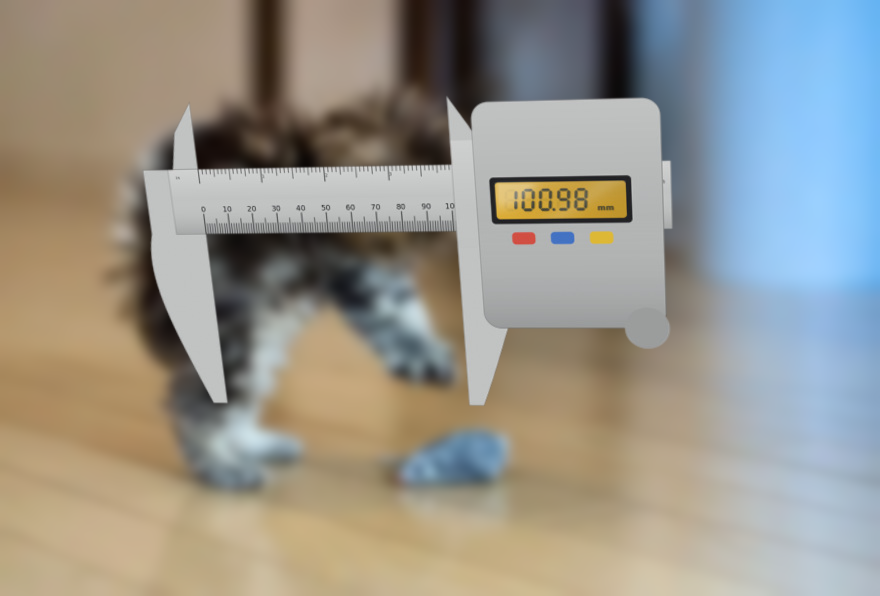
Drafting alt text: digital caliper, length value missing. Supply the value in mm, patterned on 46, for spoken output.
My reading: 100.98
